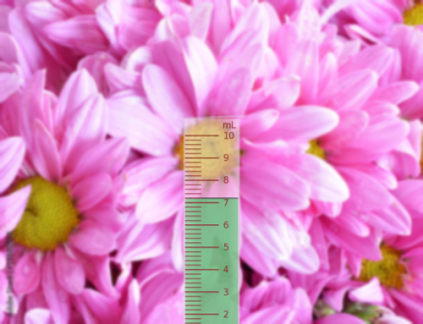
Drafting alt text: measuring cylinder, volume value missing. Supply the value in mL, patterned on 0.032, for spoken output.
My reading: 7.2
